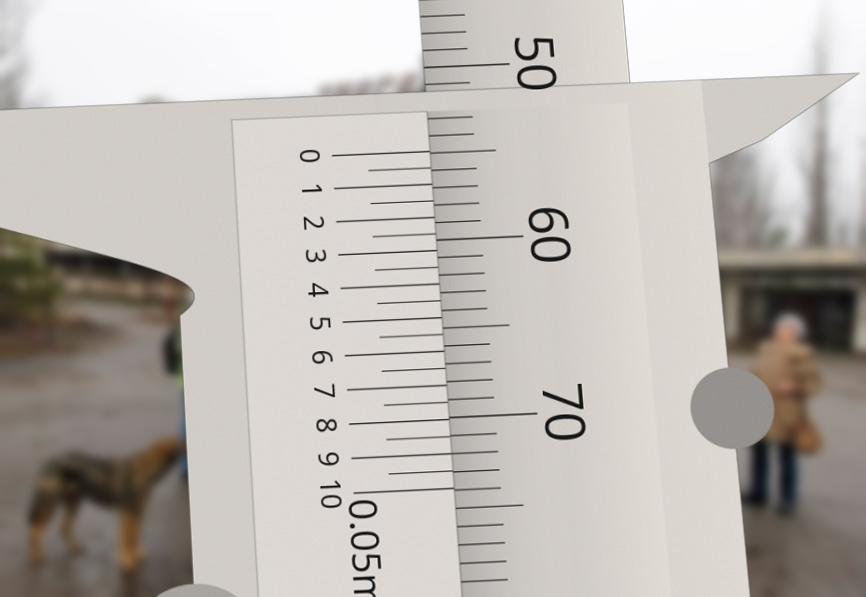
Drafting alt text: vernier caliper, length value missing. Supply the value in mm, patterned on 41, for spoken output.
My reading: 54.9
